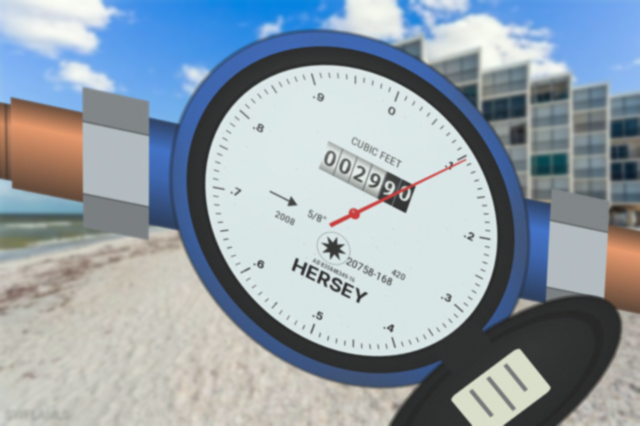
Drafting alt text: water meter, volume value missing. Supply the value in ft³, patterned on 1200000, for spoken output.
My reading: 2990.10
